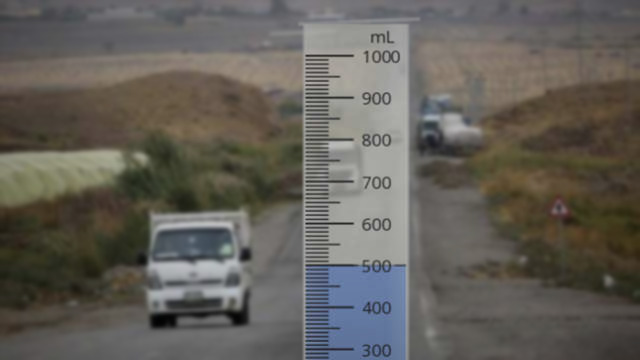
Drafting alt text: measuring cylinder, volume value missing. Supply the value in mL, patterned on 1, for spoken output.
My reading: 500
